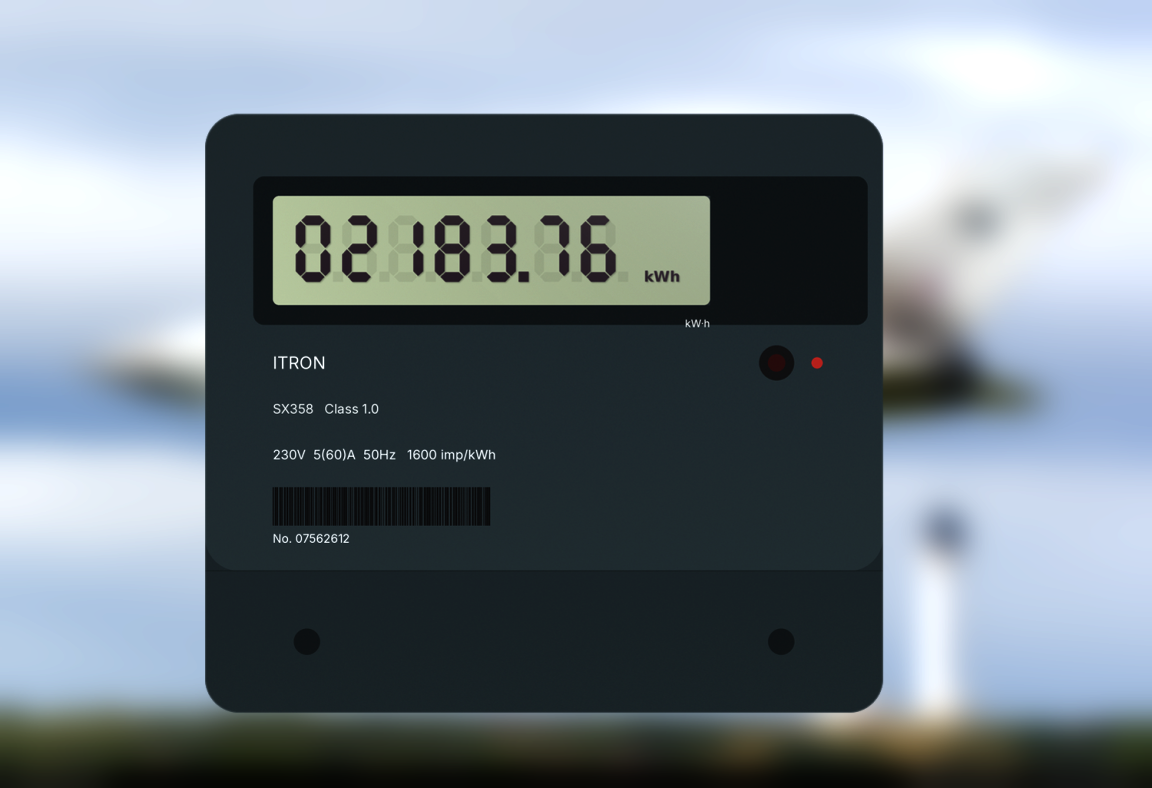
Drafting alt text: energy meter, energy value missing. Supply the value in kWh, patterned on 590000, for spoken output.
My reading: 2183.76
